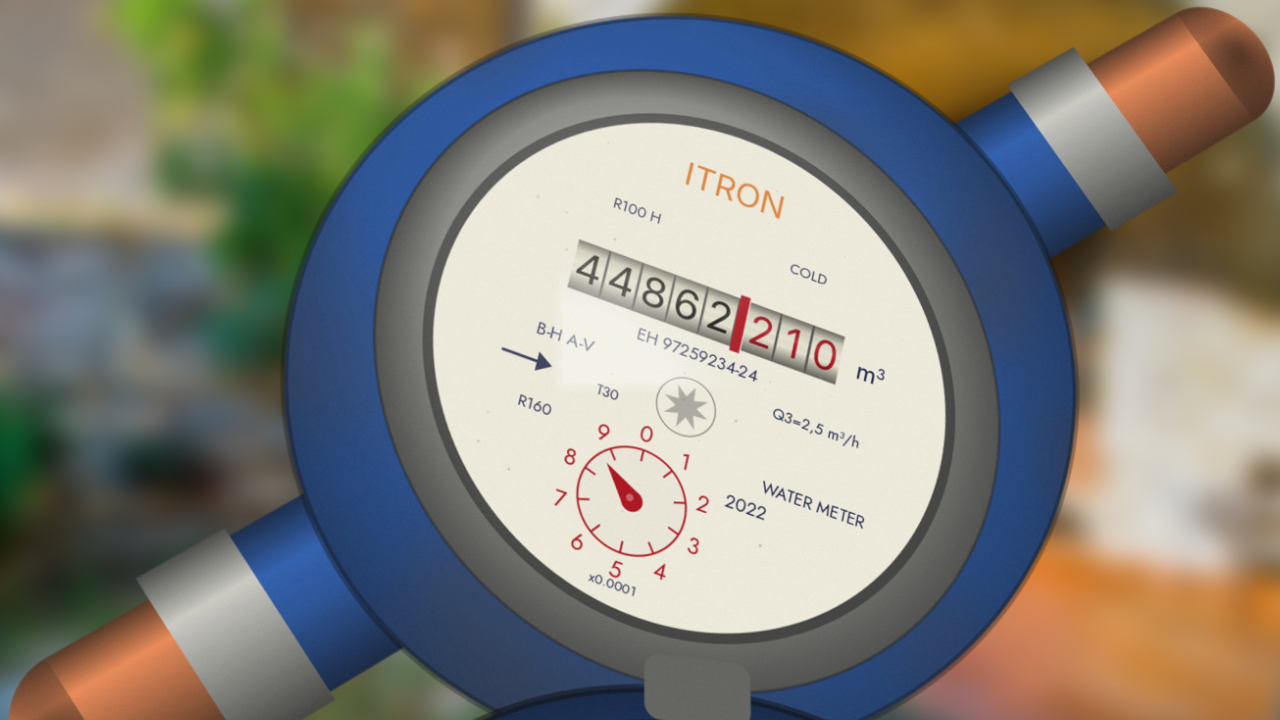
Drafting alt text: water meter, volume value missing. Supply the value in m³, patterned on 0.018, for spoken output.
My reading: 44862.2108
